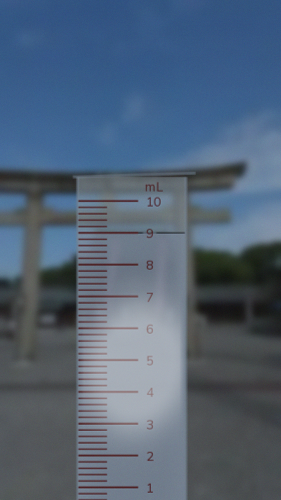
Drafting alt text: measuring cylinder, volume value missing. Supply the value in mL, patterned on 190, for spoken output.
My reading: 9
